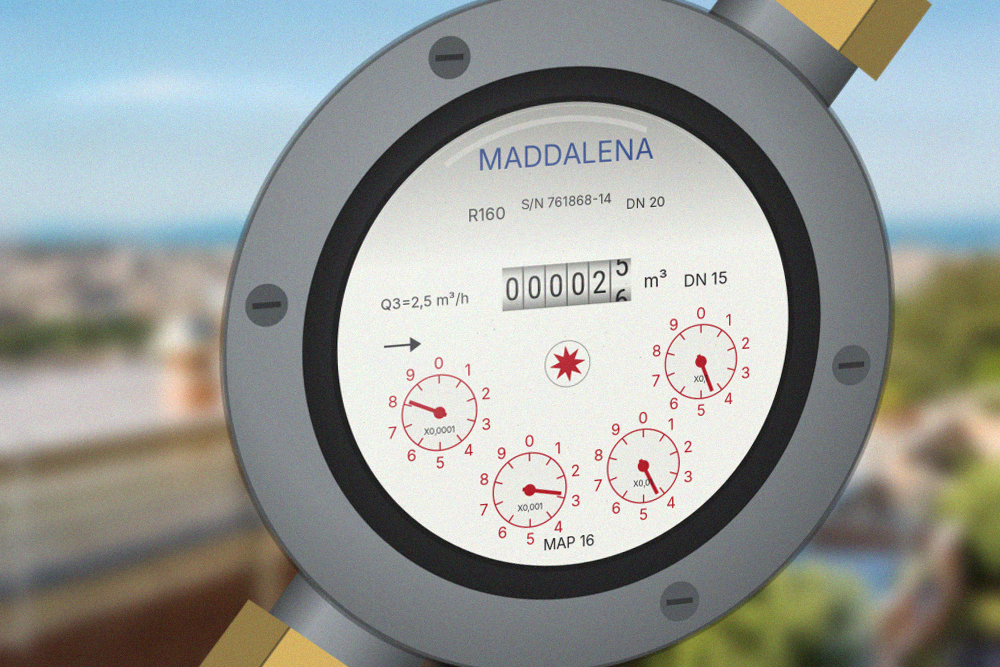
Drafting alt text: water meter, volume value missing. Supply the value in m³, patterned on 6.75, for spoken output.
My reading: 25.4428
